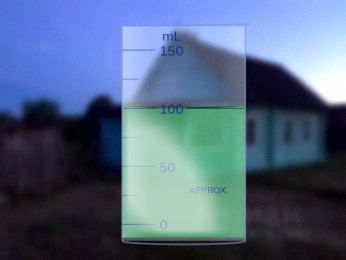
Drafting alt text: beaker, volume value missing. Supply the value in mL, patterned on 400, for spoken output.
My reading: 100
